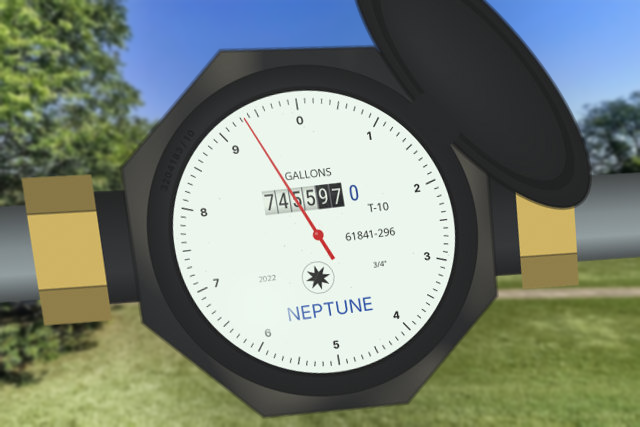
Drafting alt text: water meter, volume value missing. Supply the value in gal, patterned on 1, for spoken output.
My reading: 7455969.3
